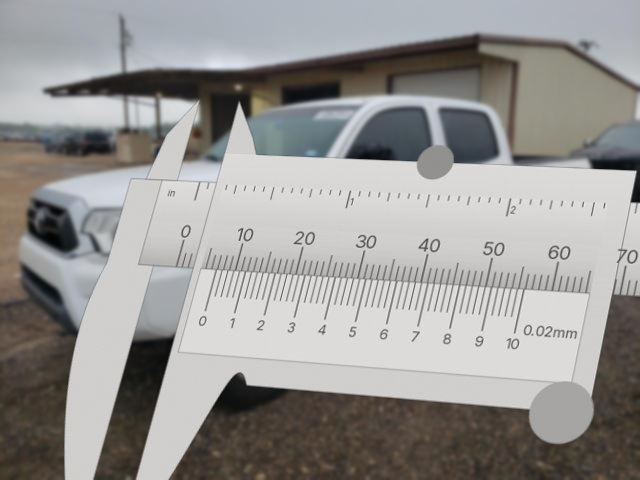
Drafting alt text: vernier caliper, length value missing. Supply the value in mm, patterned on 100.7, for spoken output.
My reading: 6.8
